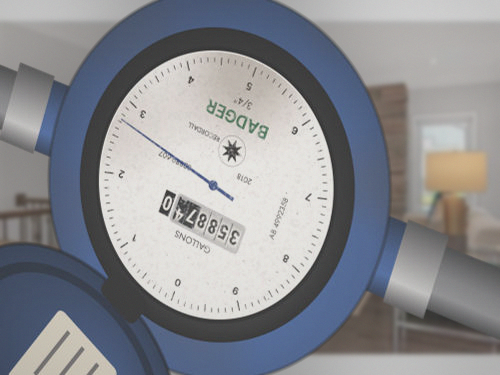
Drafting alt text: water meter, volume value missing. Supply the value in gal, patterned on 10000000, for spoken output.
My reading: 3588742.7
